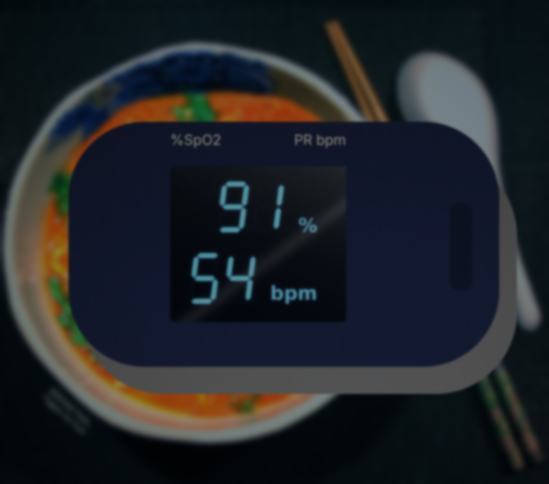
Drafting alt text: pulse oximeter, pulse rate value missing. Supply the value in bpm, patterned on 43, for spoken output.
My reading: 54
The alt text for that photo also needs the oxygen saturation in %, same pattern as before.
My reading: 91
